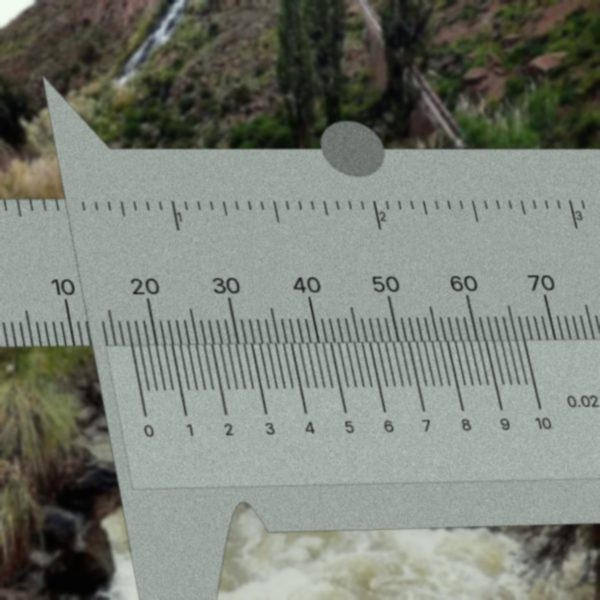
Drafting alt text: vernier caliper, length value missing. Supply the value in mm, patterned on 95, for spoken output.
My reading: 17.0
